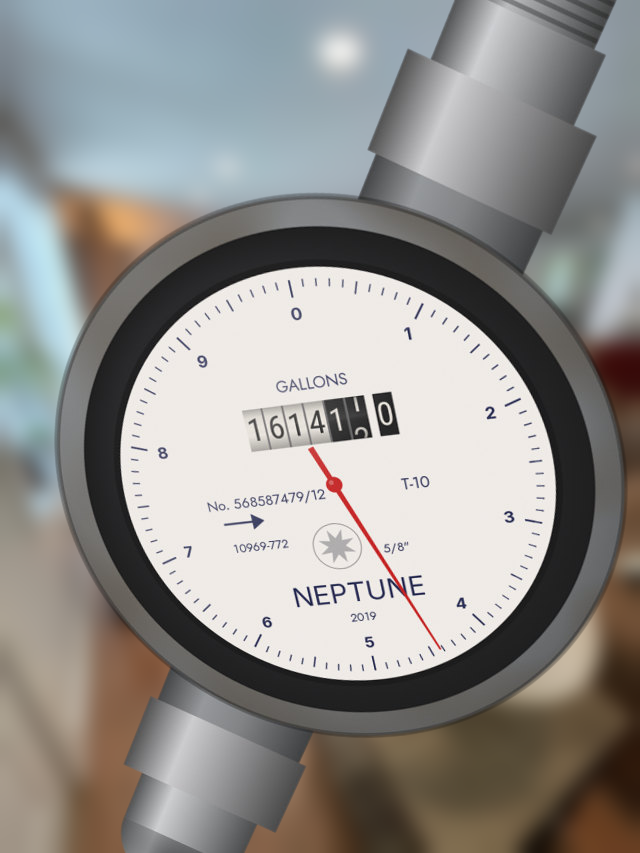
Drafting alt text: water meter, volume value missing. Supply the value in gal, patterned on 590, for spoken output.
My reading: 1614114.4
